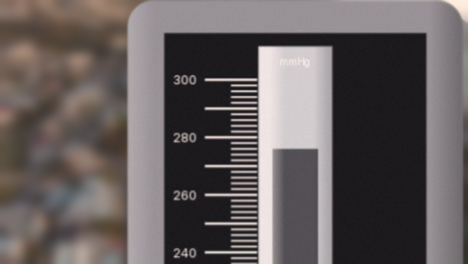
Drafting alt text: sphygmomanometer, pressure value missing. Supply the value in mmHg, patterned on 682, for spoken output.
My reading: 276
